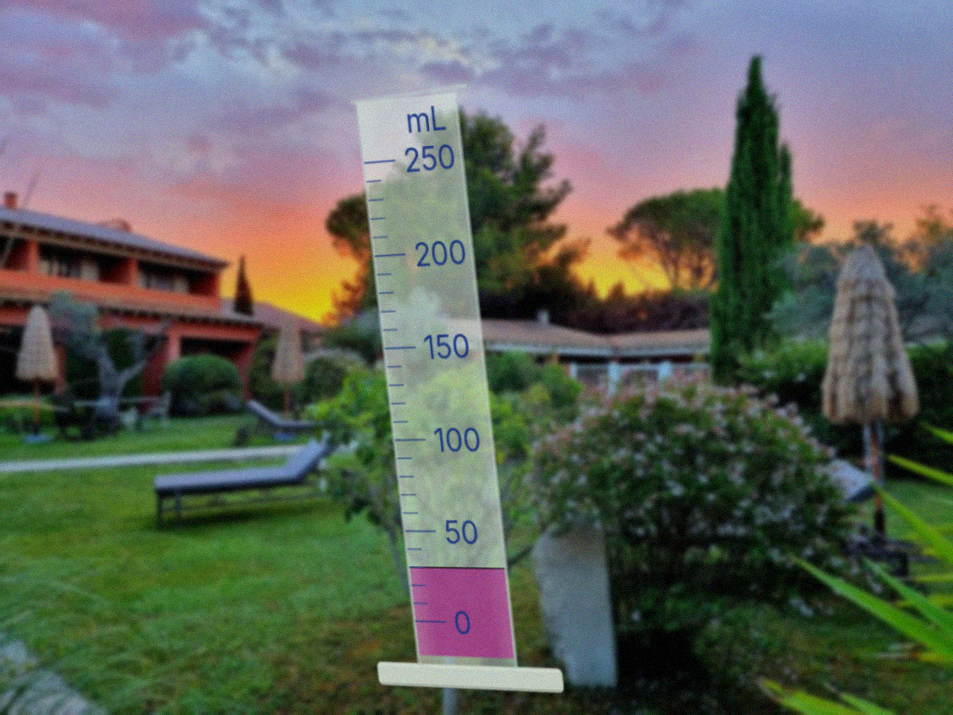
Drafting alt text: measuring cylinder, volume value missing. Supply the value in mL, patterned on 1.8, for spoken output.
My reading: 30
